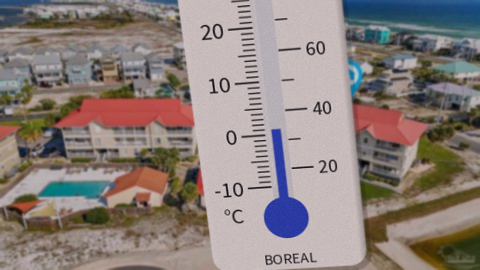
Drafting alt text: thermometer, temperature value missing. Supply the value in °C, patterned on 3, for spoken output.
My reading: 1
